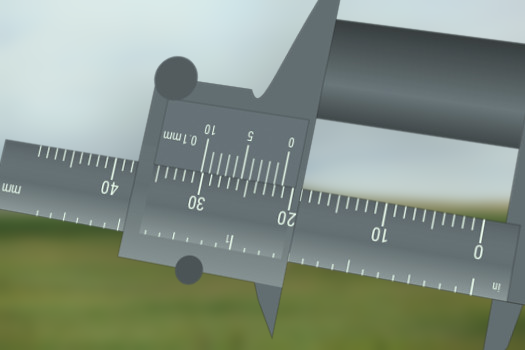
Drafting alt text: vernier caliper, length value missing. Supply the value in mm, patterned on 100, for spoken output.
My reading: 21.2
